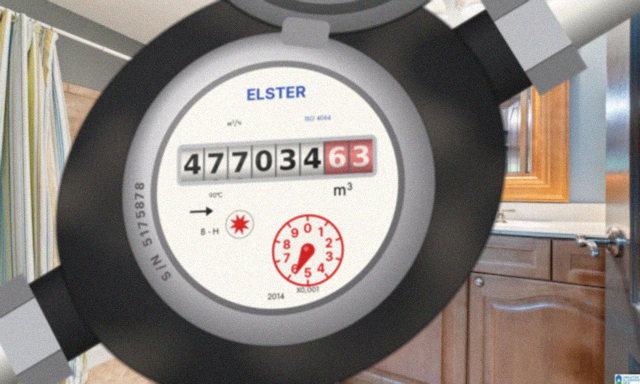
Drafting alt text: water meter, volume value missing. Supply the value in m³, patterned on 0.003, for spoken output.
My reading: 477034.635
